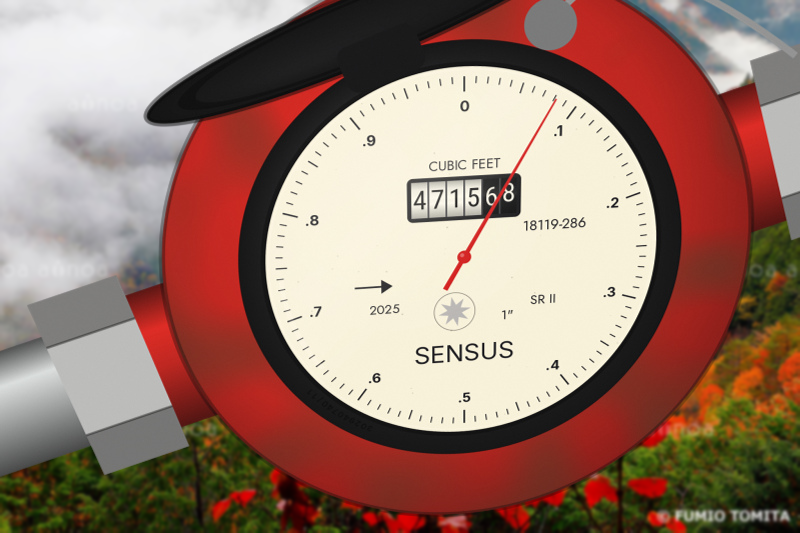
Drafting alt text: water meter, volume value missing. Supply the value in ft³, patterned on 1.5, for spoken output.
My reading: 471568.08
